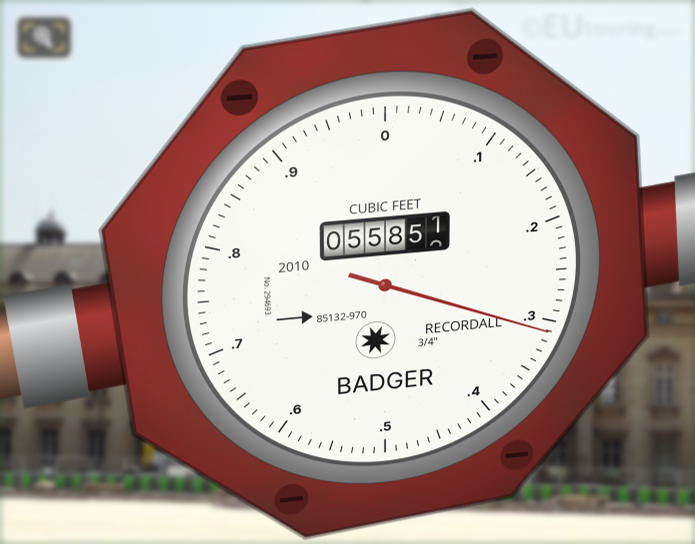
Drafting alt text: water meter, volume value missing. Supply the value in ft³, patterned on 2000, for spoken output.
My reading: 55851.31
